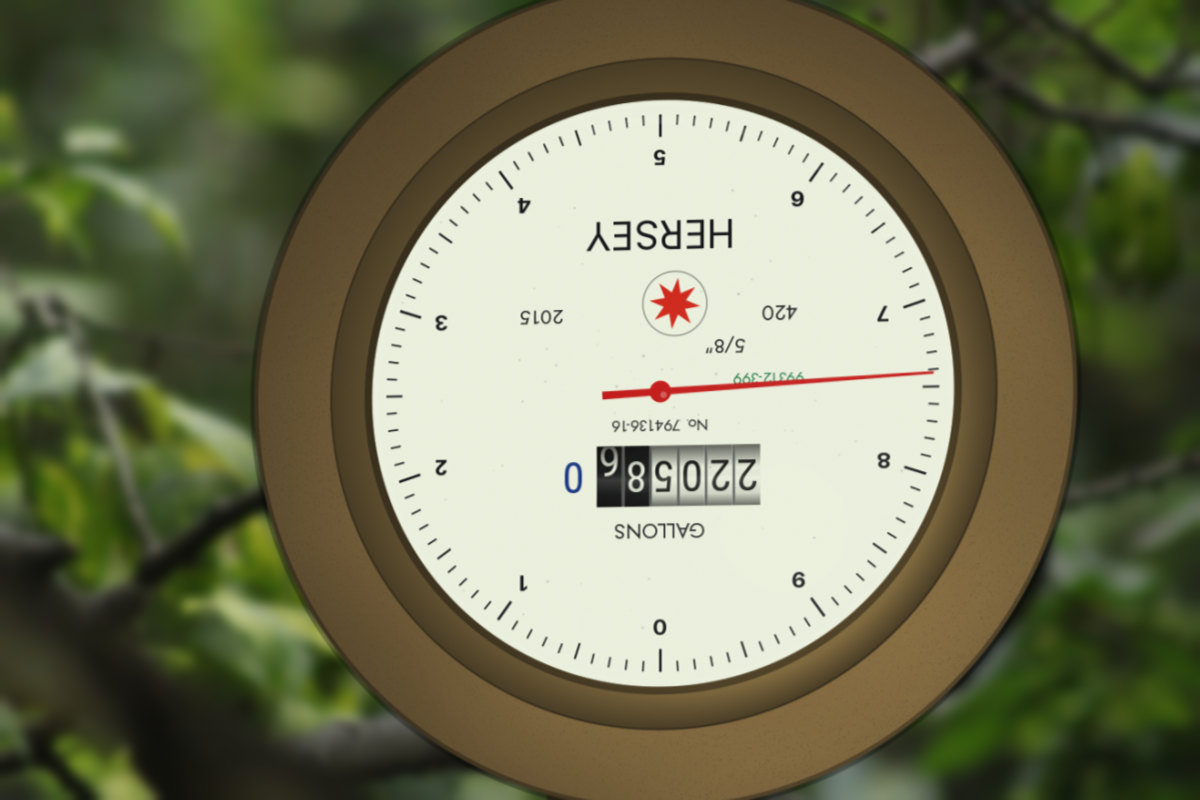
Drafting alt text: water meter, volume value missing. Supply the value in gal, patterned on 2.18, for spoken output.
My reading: 2205857.4
